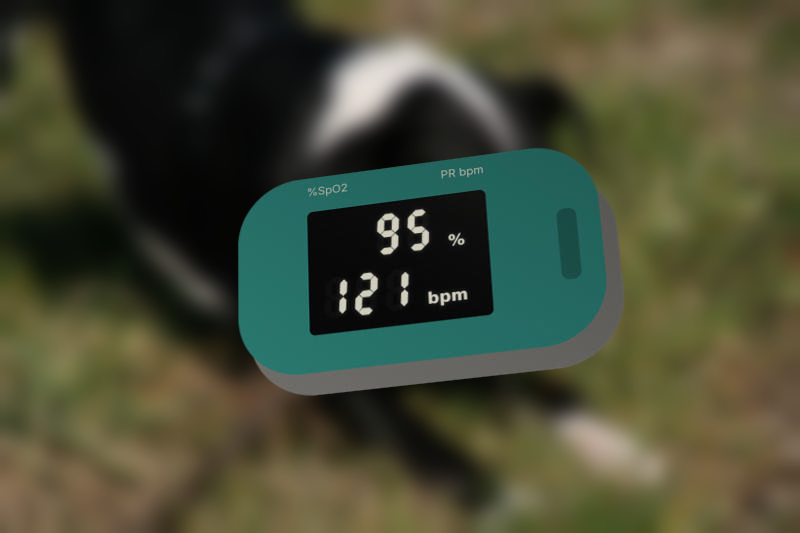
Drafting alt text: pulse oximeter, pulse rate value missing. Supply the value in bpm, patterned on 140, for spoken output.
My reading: 121
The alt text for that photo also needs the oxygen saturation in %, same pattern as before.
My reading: 95
